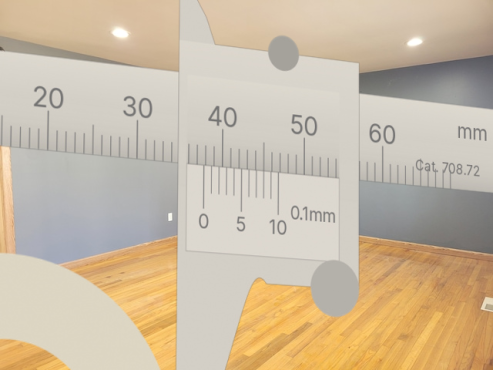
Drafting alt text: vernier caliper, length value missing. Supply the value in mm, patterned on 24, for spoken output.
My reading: 37.8
